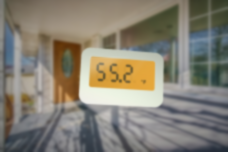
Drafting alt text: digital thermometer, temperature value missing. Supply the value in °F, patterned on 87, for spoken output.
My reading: 55.2
